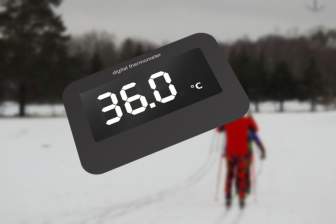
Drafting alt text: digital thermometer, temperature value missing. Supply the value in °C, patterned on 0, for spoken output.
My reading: 36.0
